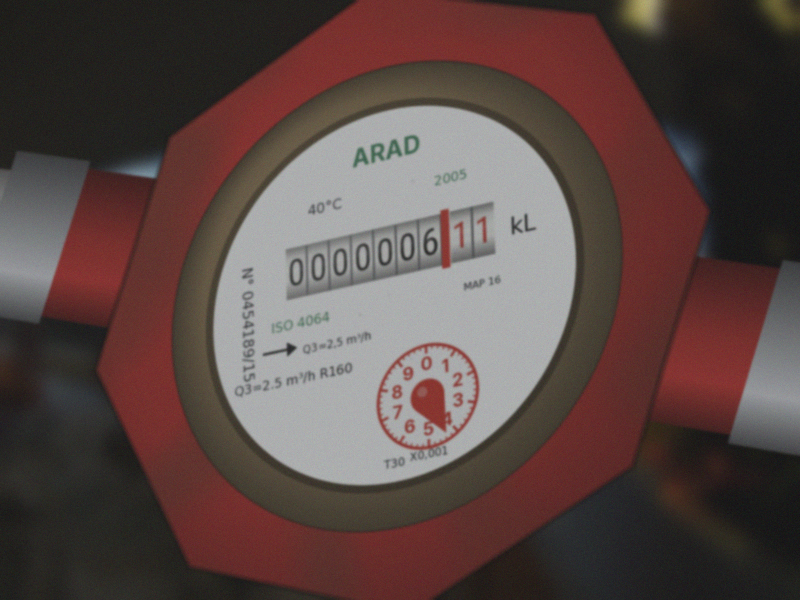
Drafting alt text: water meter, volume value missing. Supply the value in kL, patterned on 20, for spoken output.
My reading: 6.114
